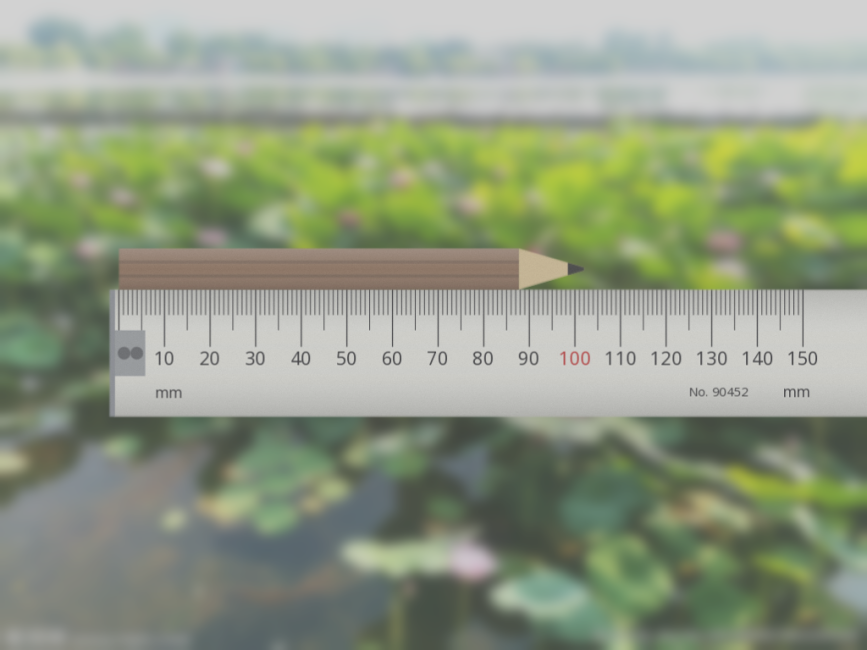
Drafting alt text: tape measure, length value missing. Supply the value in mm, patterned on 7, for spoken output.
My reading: 102
